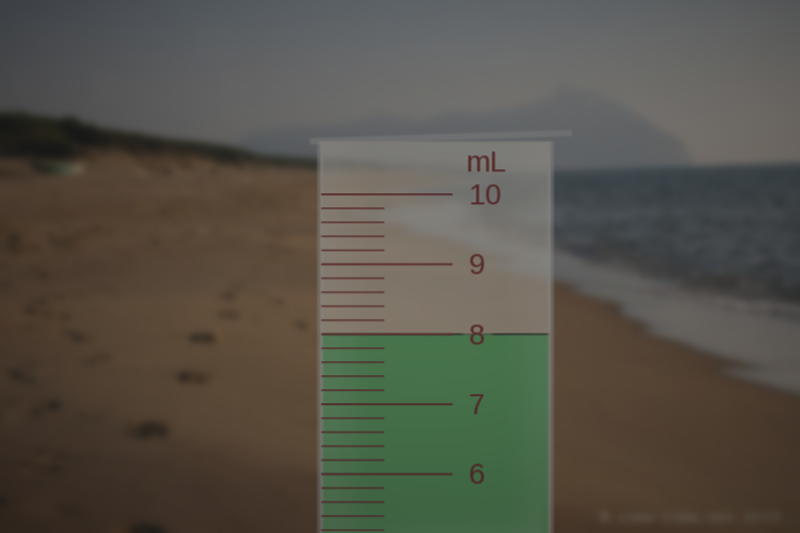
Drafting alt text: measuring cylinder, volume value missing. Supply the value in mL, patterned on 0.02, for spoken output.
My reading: 8
